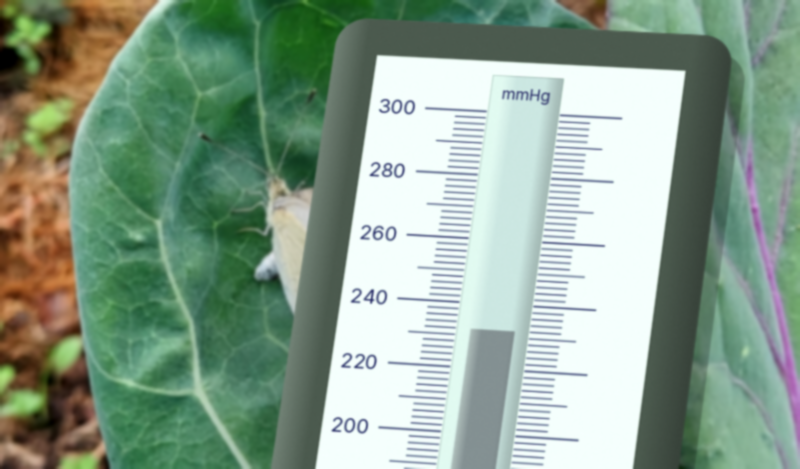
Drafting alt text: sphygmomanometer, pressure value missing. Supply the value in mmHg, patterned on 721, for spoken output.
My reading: 232
